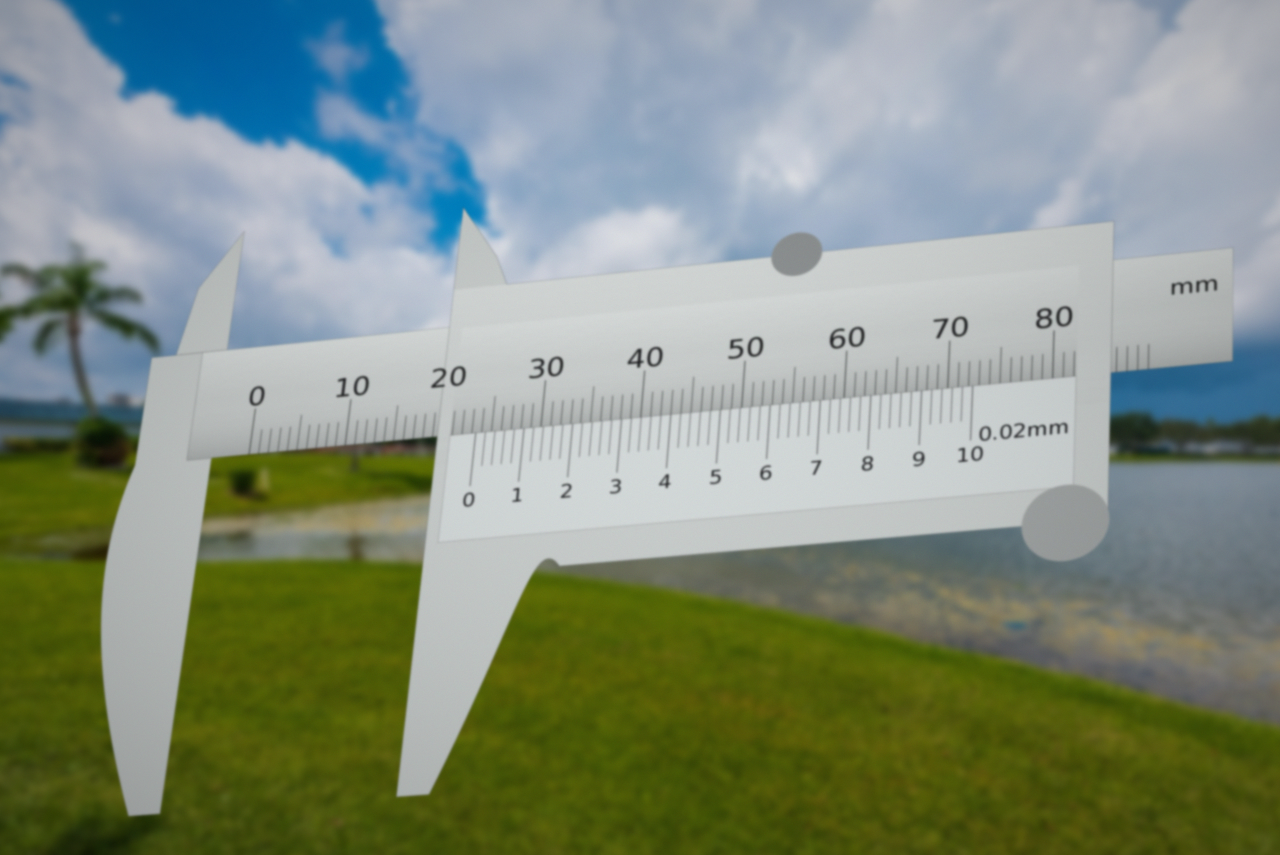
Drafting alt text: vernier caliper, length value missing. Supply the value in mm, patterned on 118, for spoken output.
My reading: 23.4
